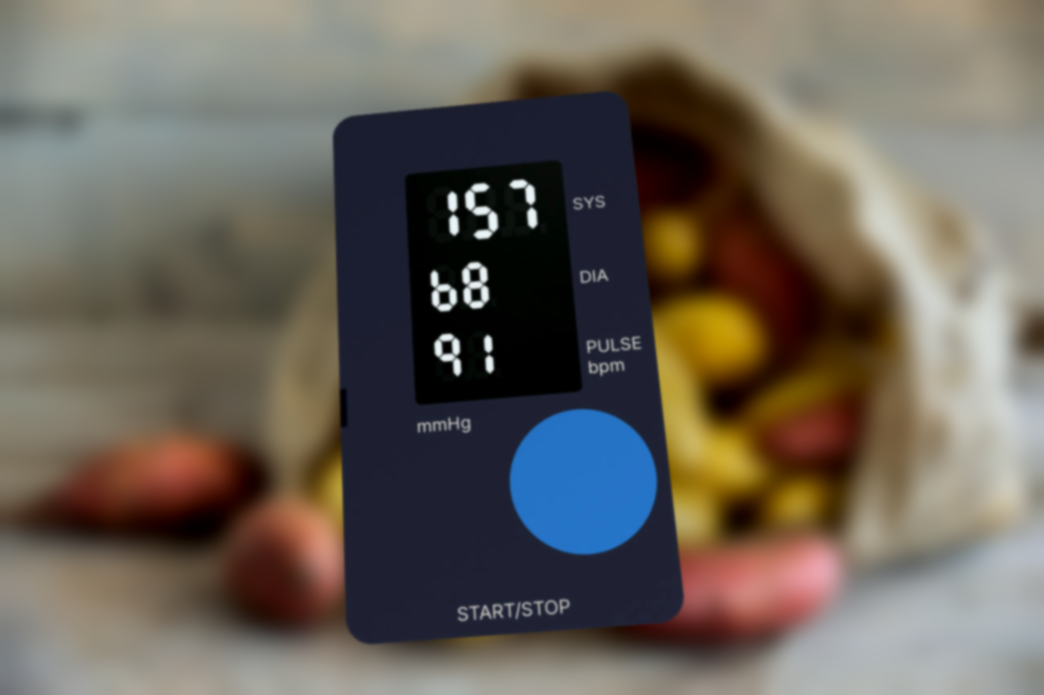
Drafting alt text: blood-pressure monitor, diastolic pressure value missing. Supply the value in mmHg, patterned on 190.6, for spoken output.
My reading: 68
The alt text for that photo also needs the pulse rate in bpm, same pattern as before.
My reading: 91
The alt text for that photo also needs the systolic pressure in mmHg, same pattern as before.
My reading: 157
